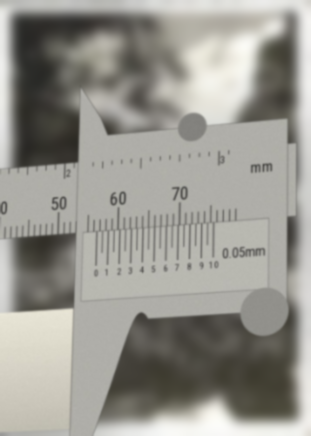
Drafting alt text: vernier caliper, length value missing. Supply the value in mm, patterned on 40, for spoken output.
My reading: 56.5
